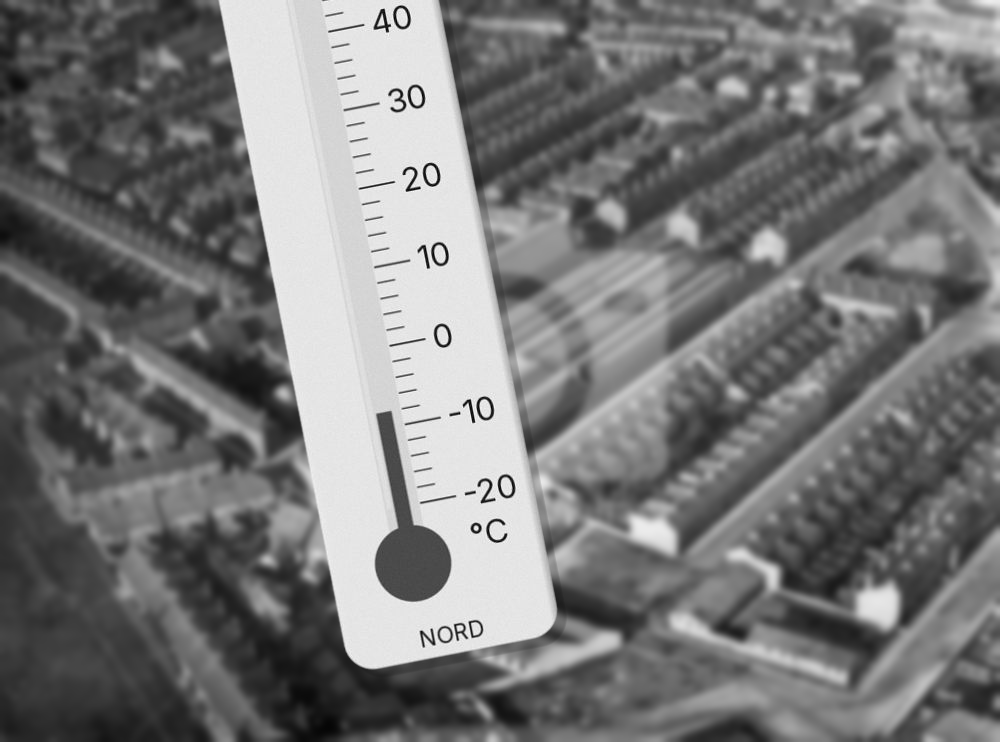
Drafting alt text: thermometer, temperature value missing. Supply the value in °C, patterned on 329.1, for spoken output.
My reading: -8
